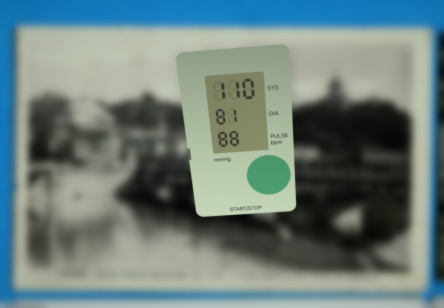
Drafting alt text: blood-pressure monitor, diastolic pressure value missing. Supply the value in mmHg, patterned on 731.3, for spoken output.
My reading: 81
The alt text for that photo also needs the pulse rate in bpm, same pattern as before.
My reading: 88
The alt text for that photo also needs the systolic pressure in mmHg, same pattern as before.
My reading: 110
